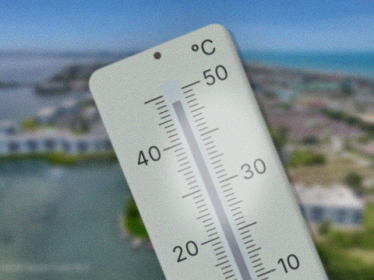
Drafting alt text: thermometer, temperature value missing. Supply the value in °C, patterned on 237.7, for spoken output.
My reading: 48
